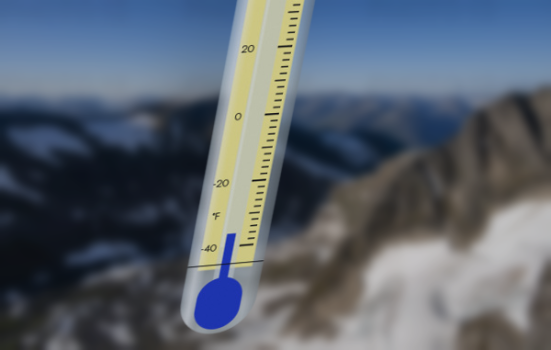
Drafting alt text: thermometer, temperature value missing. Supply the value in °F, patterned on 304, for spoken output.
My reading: -36
